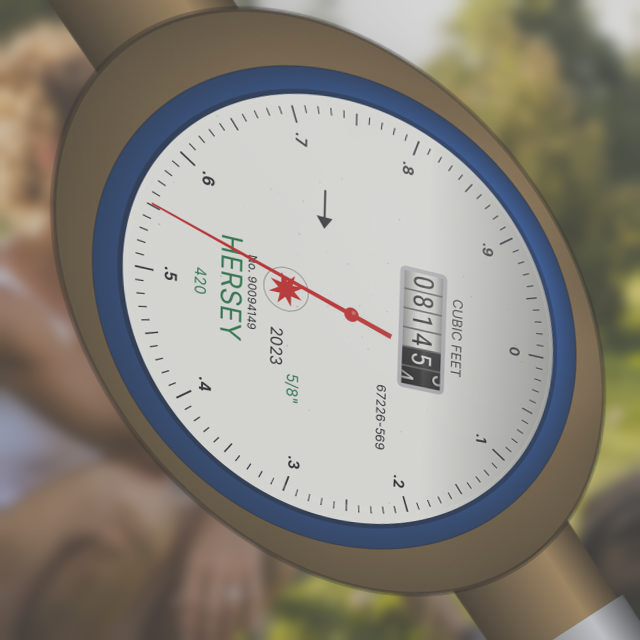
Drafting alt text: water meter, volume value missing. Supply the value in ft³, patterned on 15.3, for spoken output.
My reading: 81453.55
